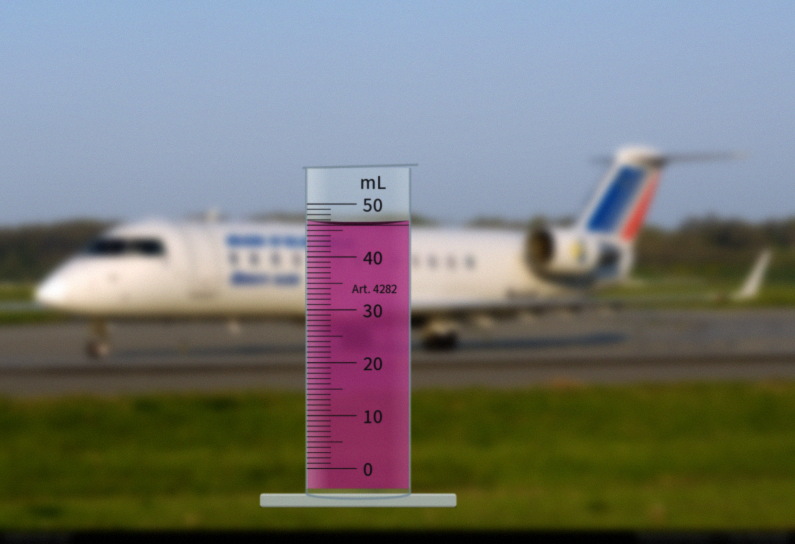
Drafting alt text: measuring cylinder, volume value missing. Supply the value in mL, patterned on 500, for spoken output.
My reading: 46
